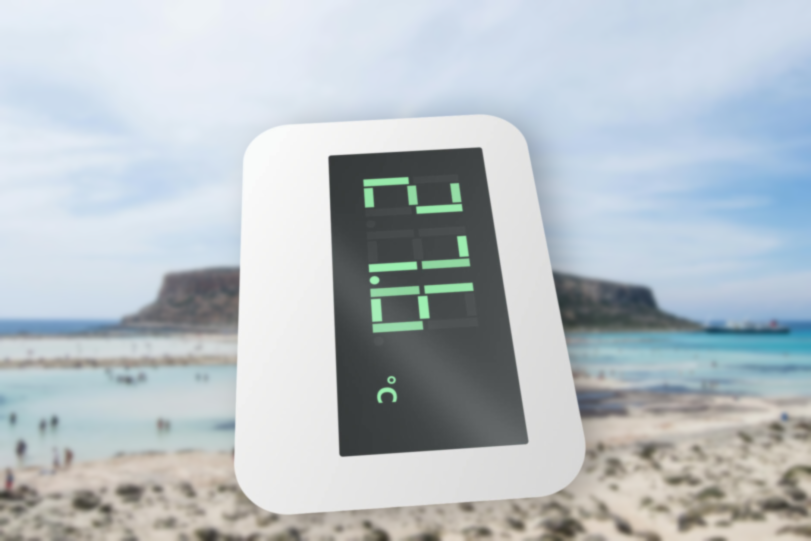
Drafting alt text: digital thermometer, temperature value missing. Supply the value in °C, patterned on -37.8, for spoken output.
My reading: 27.6
